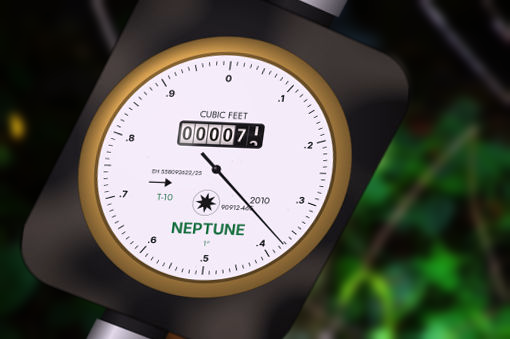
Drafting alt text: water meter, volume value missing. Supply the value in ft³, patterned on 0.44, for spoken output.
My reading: 71.37
